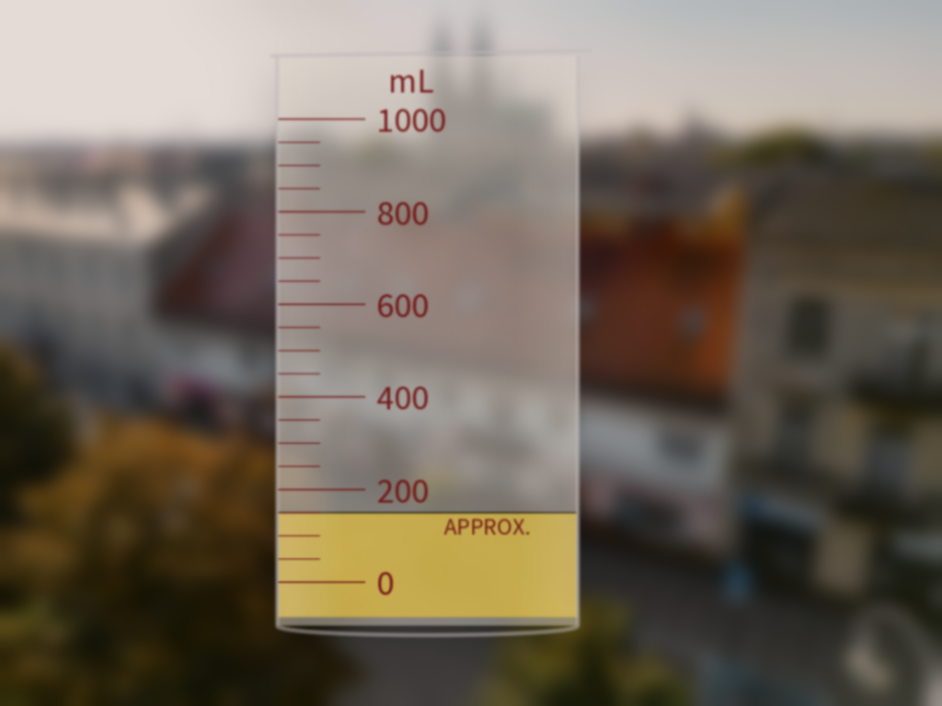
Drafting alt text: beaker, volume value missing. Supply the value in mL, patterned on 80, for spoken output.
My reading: 150
